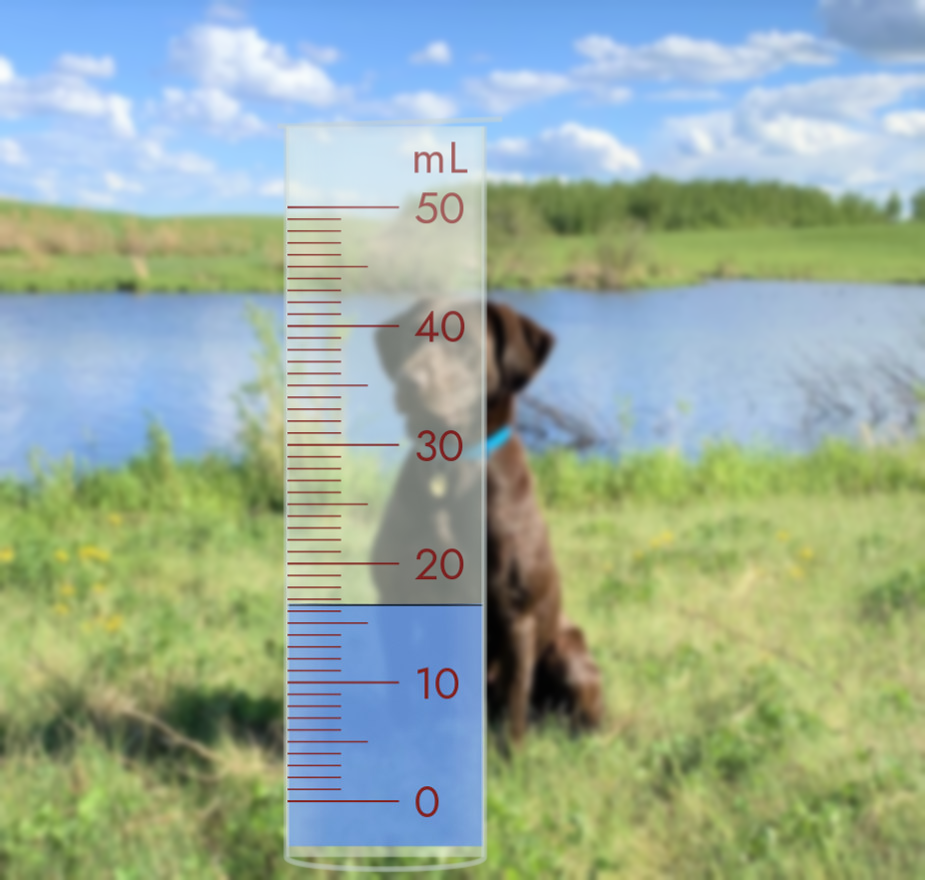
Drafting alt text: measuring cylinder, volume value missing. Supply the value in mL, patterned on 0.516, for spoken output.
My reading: 16.5
